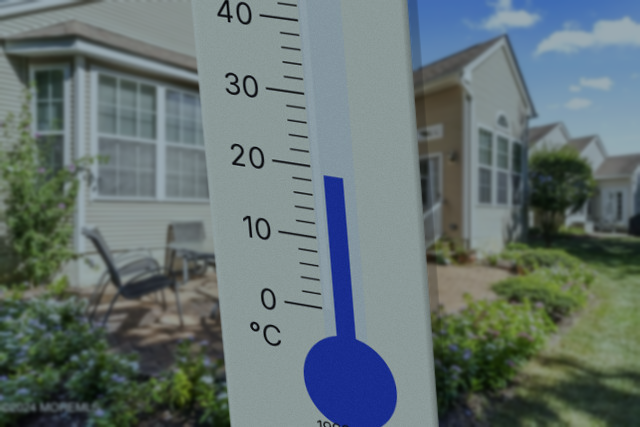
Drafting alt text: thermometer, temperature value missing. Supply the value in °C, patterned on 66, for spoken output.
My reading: 19
